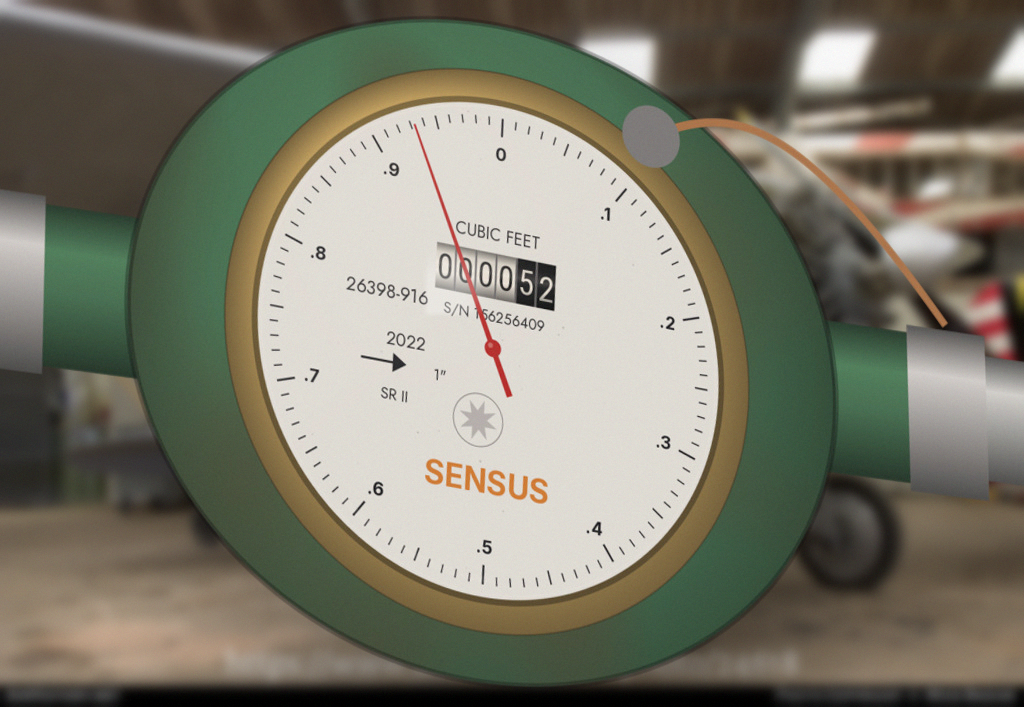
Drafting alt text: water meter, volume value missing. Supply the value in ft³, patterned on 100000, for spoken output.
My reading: 51.93
